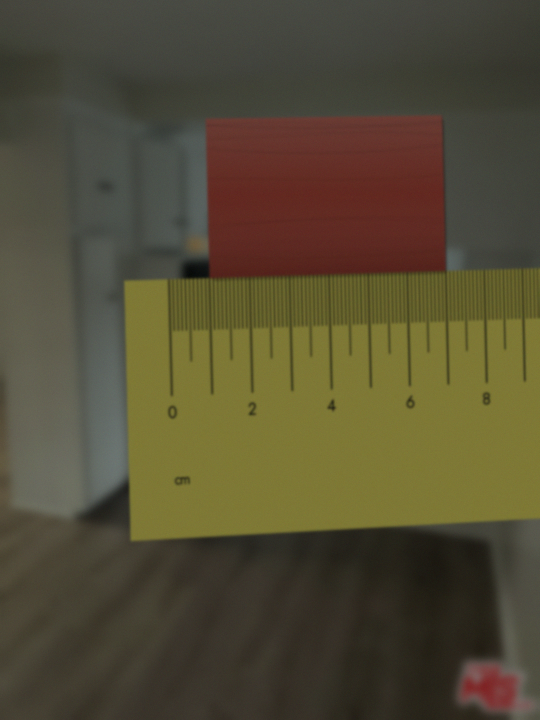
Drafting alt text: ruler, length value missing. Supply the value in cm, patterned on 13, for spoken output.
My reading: 6
